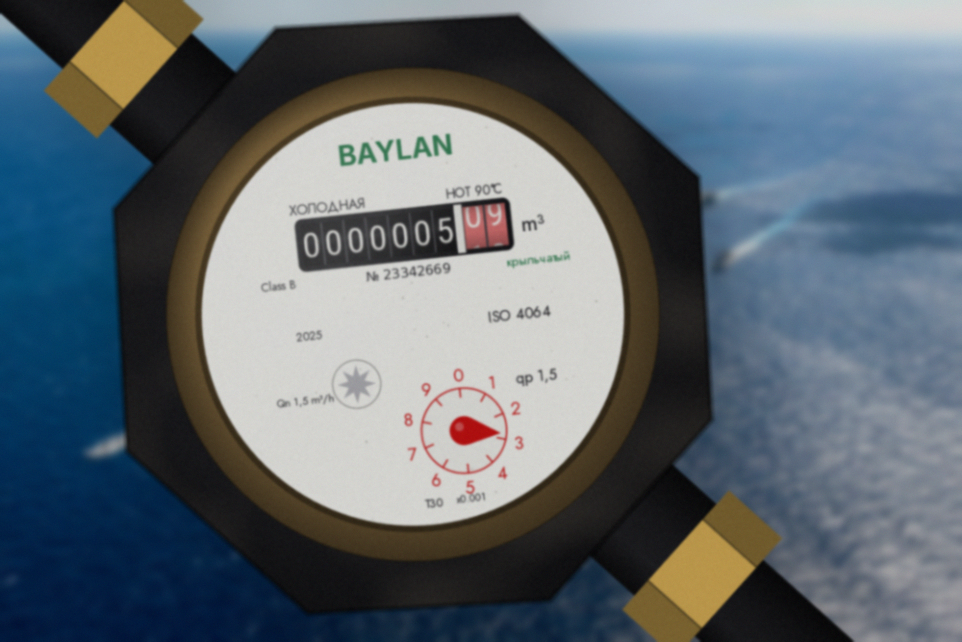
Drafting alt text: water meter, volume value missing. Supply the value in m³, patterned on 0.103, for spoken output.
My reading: 5.092
